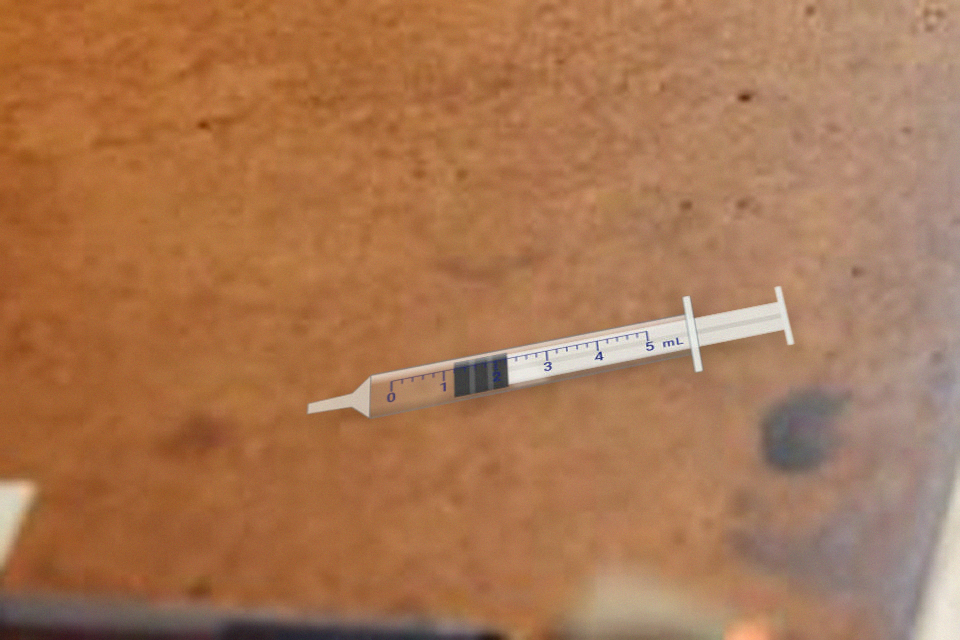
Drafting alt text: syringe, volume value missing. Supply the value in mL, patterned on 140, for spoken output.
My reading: 1.2
